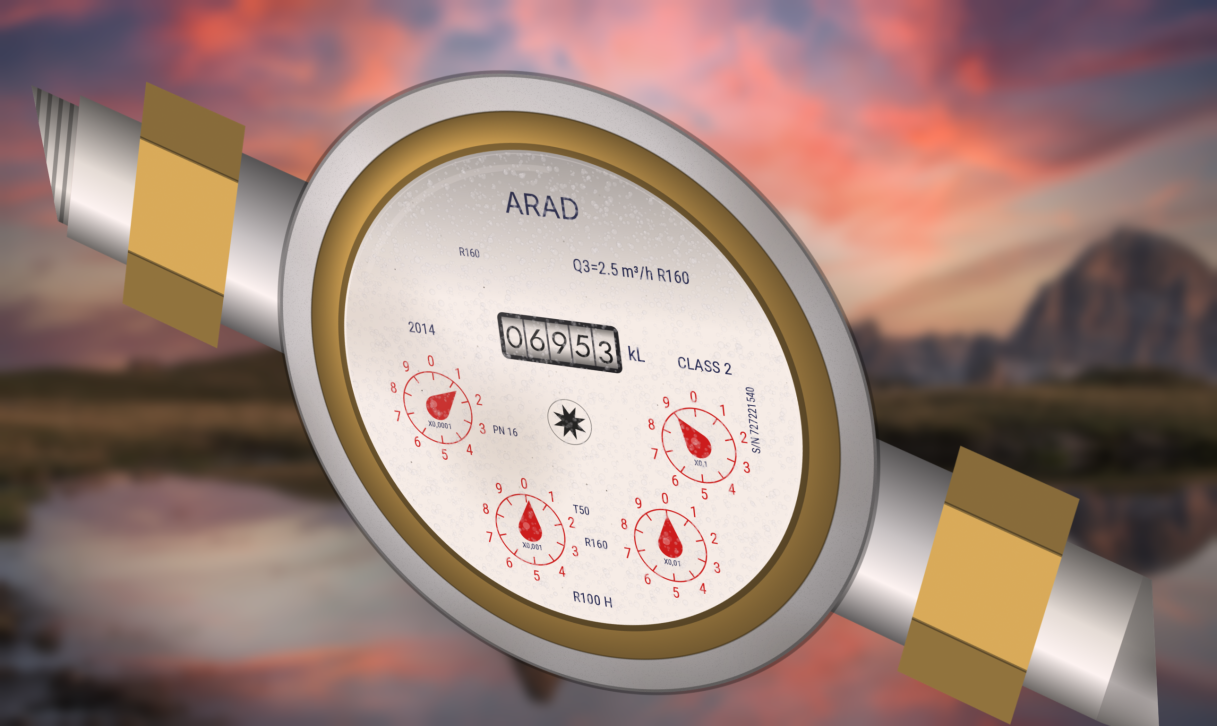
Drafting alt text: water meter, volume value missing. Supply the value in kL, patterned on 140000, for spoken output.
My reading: 6952.9001
